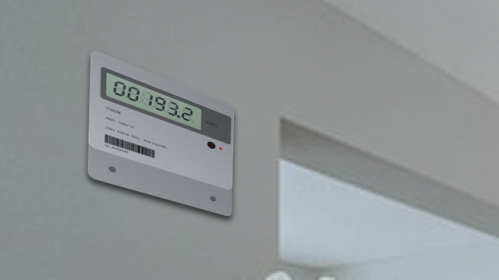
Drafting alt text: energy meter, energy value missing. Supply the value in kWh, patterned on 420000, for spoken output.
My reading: 193.2
